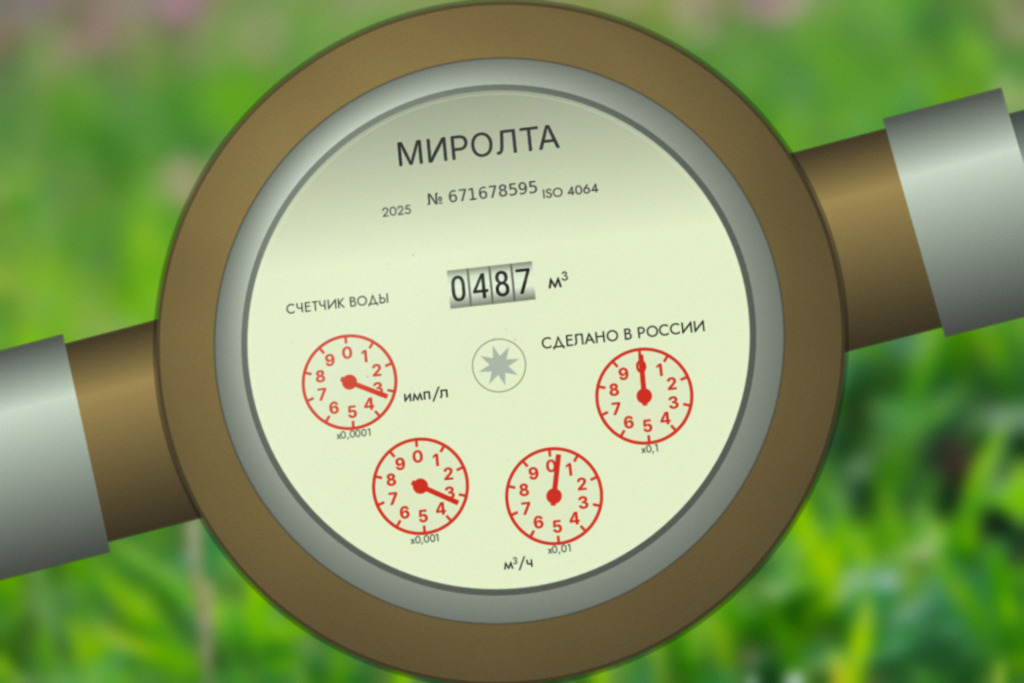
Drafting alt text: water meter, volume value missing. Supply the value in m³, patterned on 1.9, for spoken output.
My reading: 487.0033
